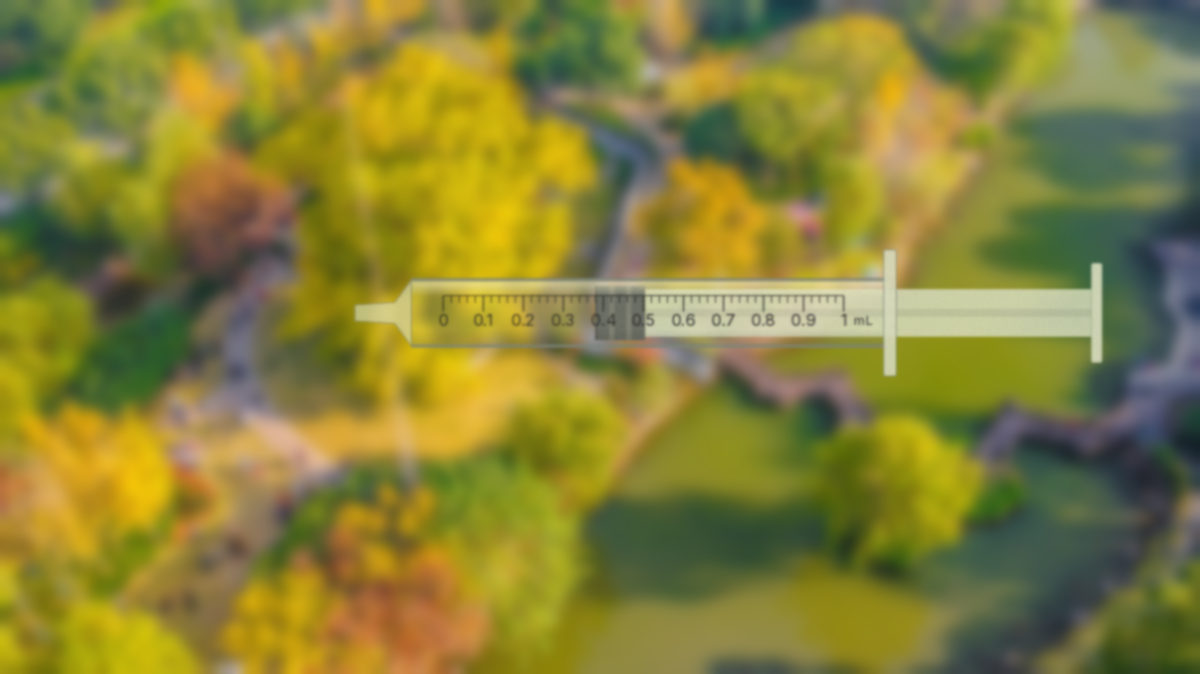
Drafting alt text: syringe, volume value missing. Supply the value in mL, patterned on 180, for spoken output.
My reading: 0.38
